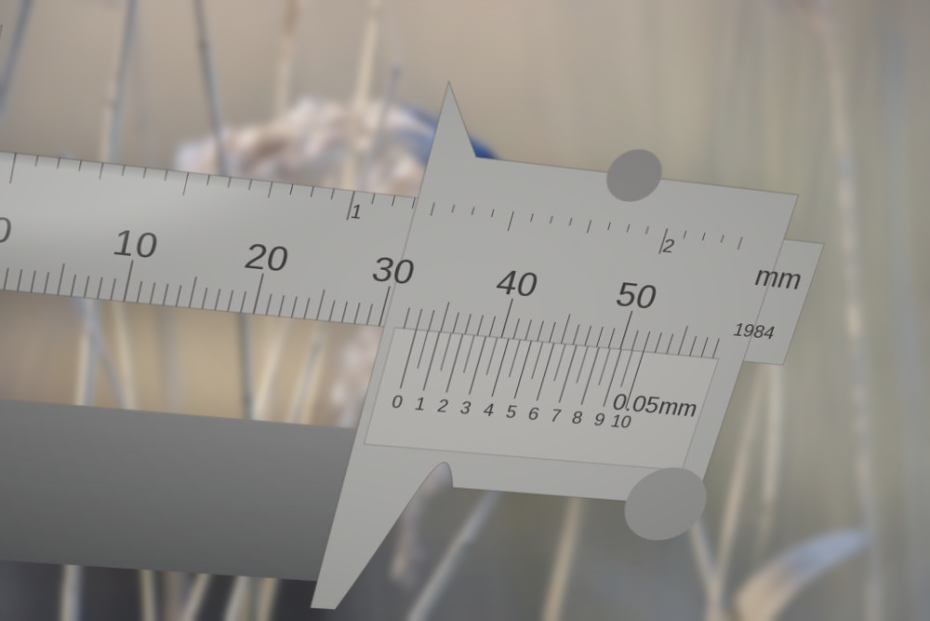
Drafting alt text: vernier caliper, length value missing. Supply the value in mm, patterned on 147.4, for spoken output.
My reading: 33.0
